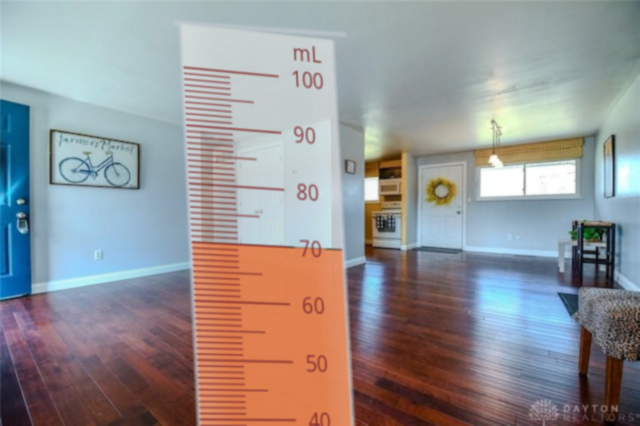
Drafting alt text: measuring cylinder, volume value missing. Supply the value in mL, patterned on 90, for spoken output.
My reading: 70
